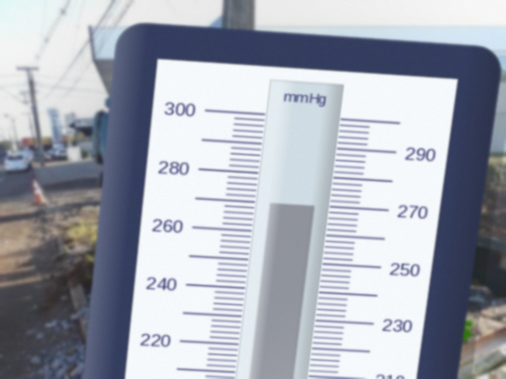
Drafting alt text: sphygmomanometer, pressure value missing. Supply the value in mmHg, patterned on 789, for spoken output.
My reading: 270
